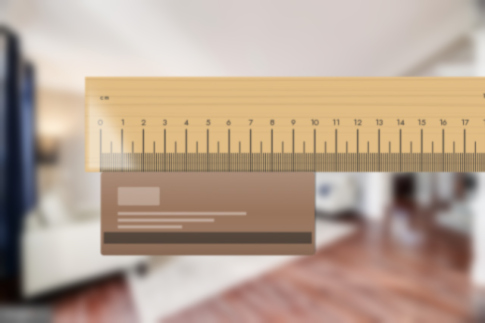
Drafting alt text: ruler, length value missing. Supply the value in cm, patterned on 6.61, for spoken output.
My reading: 10
